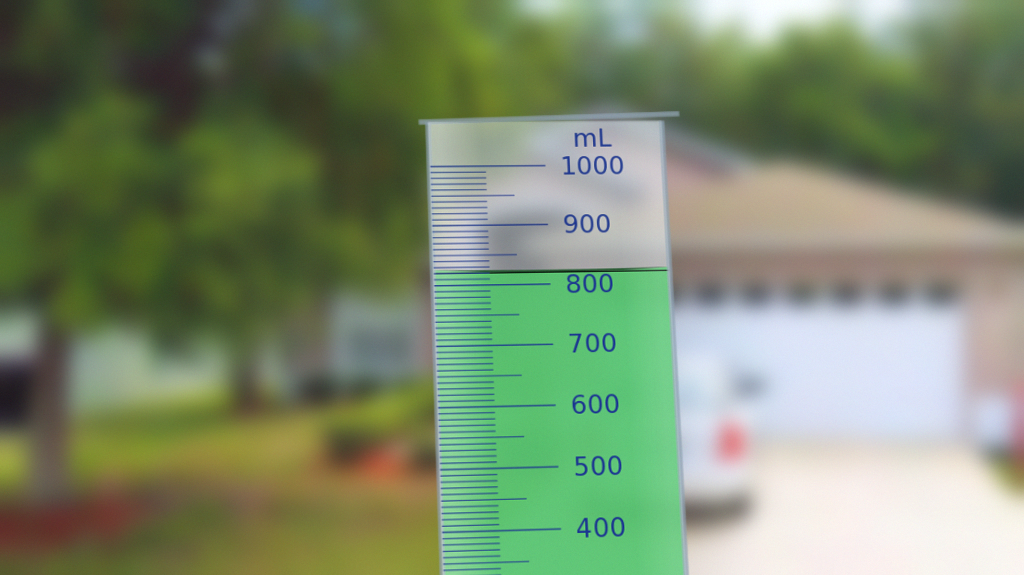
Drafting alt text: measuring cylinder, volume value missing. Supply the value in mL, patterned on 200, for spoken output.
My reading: 820
